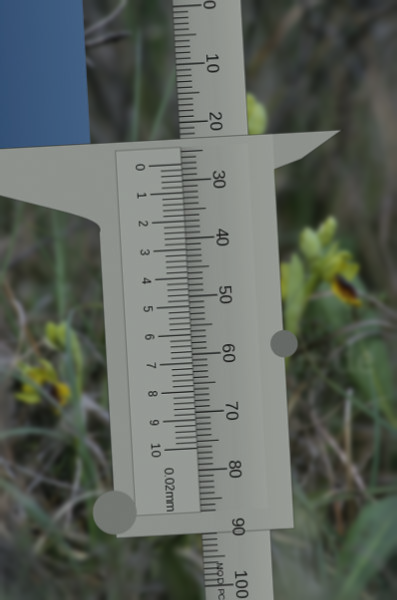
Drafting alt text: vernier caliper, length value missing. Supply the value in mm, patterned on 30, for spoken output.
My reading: 27.2
